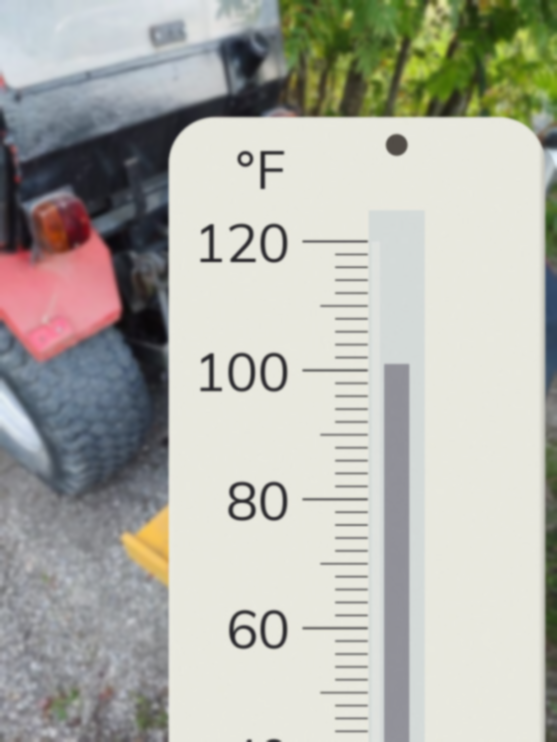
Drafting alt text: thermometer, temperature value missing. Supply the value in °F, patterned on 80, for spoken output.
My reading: 101
